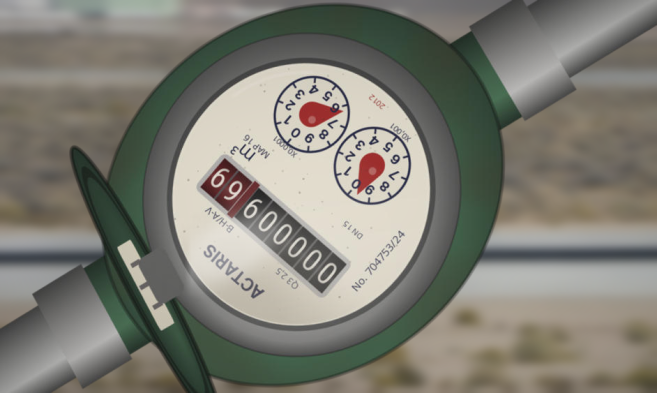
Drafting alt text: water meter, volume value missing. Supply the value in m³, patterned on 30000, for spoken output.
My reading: 9.6896
